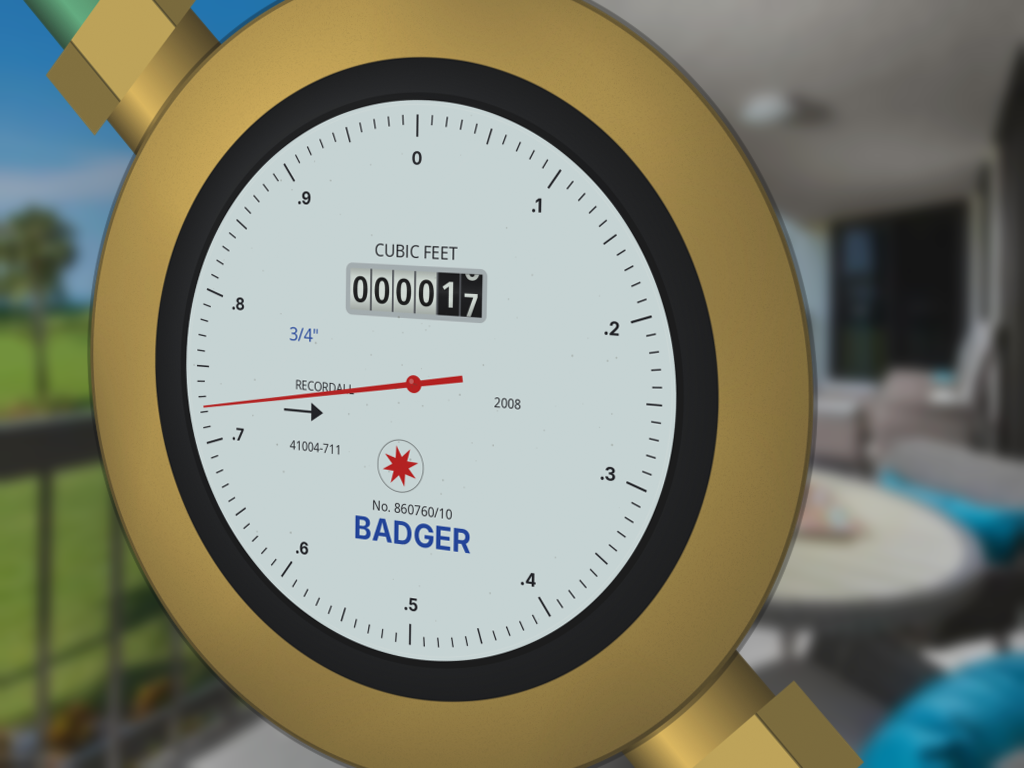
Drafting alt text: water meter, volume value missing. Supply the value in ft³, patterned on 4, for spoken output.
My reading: 16.72
